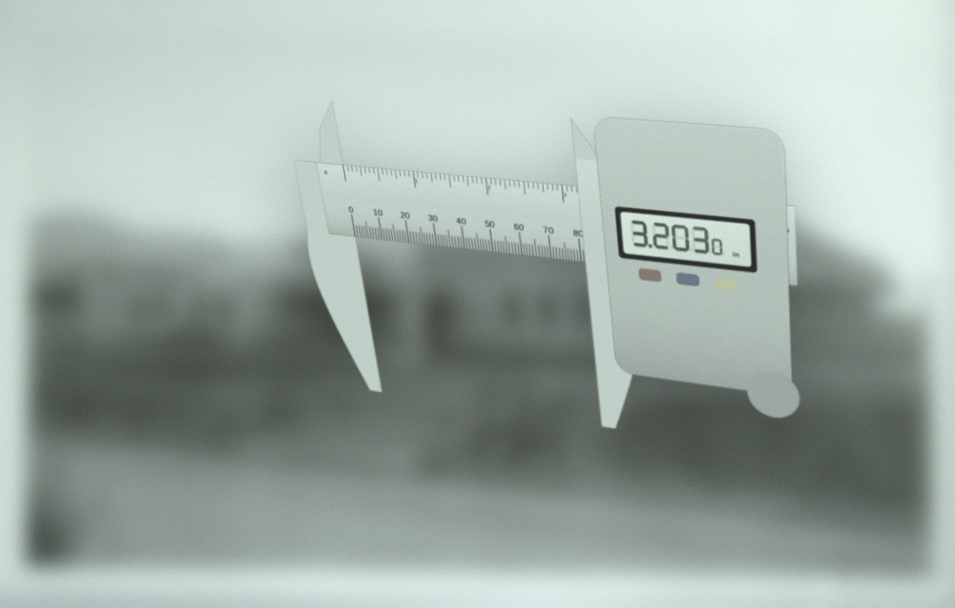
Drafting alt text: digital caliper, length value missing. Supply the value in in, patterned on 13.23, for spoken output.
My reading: 3.2030
